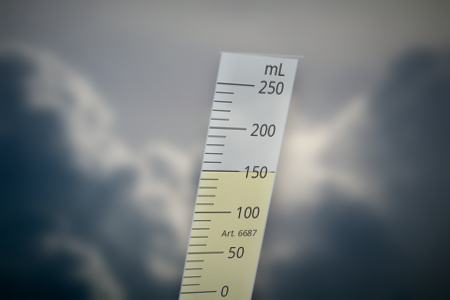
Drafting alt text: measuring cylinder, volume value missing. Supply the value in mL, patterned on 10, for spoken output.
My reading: 150
